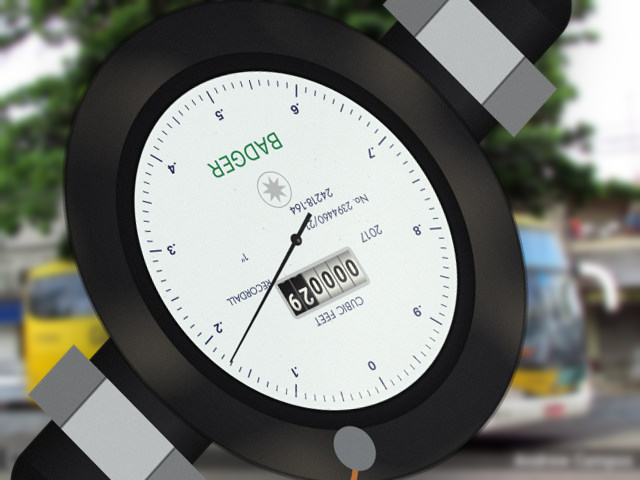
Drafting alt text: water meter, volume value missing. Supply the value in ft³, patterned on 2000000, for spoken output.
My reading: 29.17
